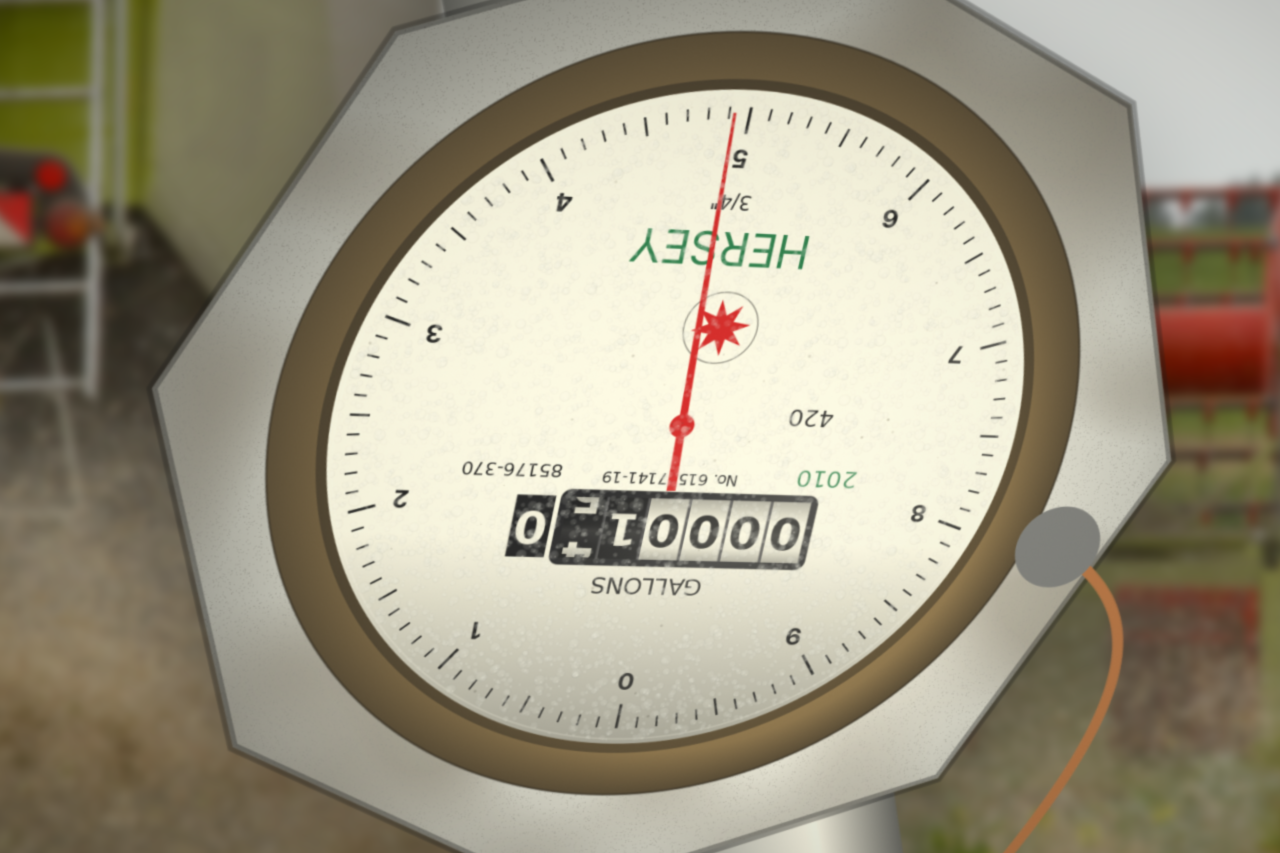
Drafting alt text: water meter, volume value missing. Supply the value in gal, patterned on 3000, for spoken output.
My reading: 144.9
